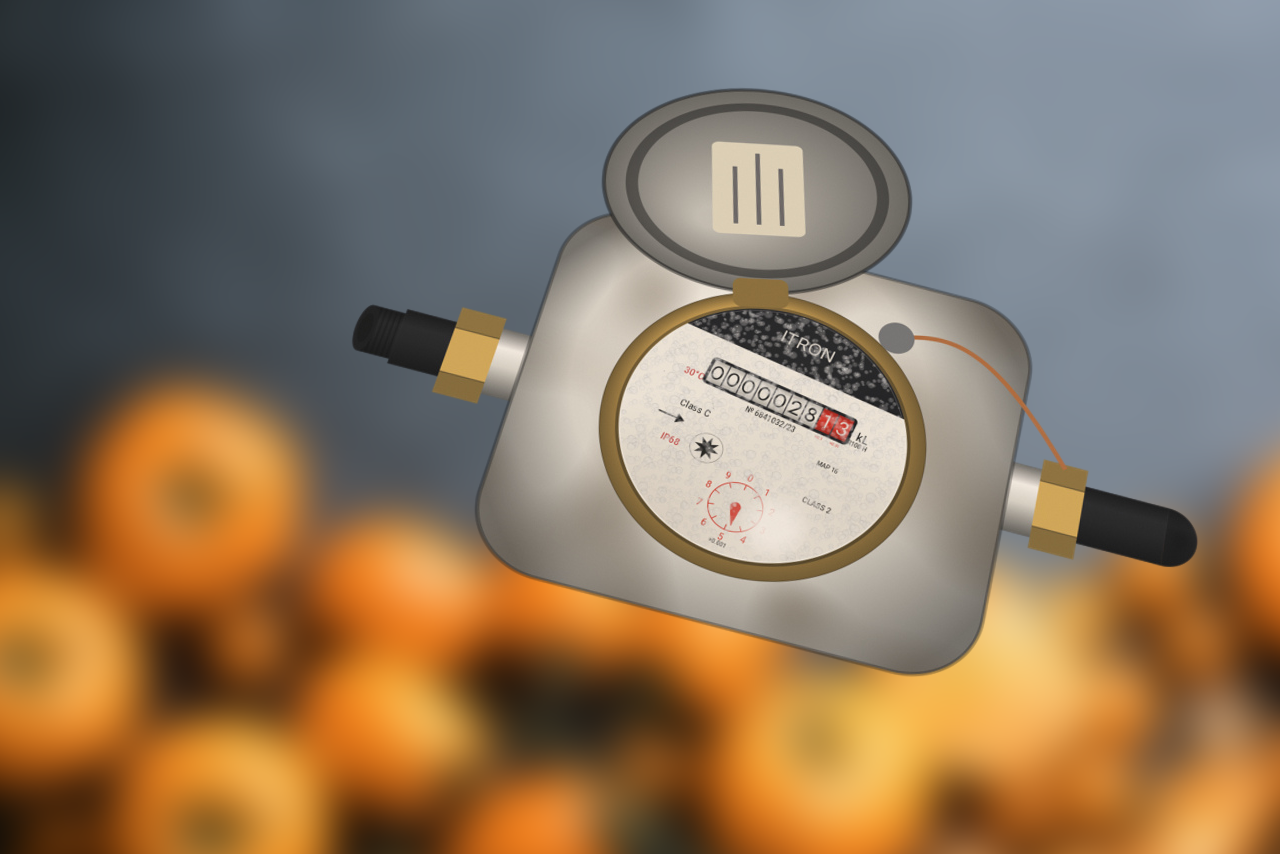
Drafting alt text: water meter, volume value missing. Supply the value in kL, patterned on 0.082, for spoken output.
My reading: 28.134
